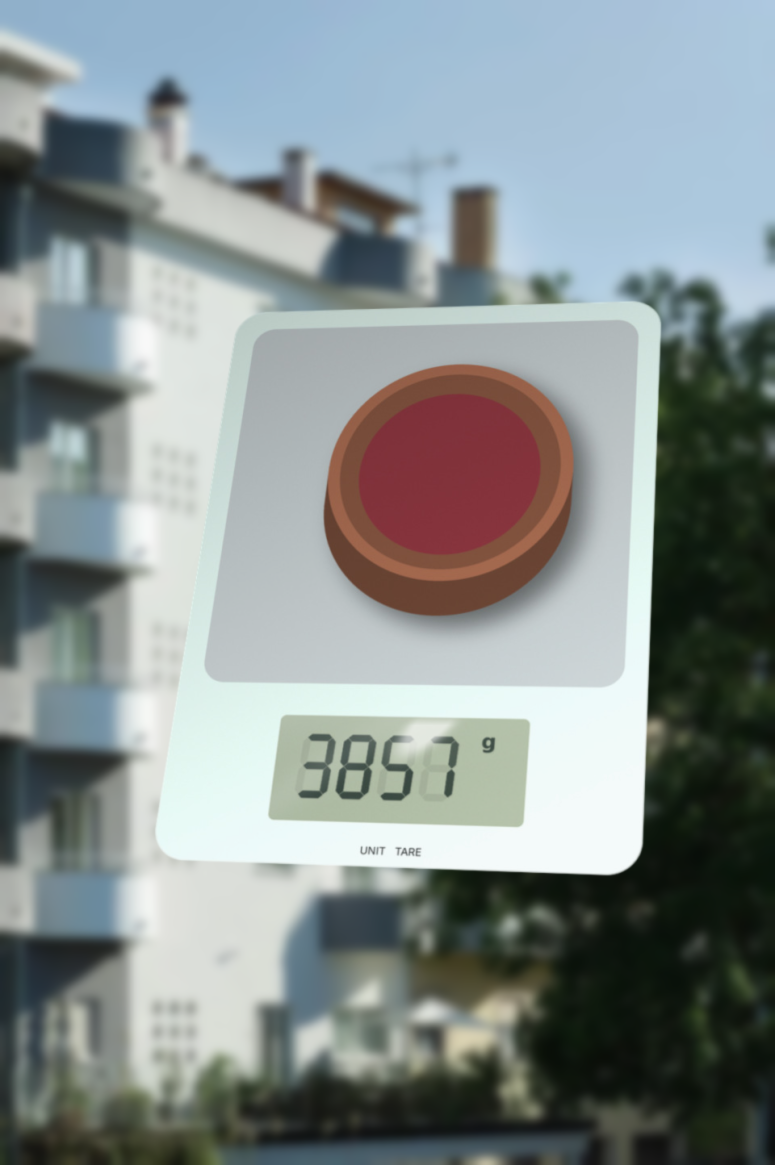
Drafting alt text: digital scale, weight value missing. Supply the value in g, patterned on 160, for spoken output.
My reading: 3857
